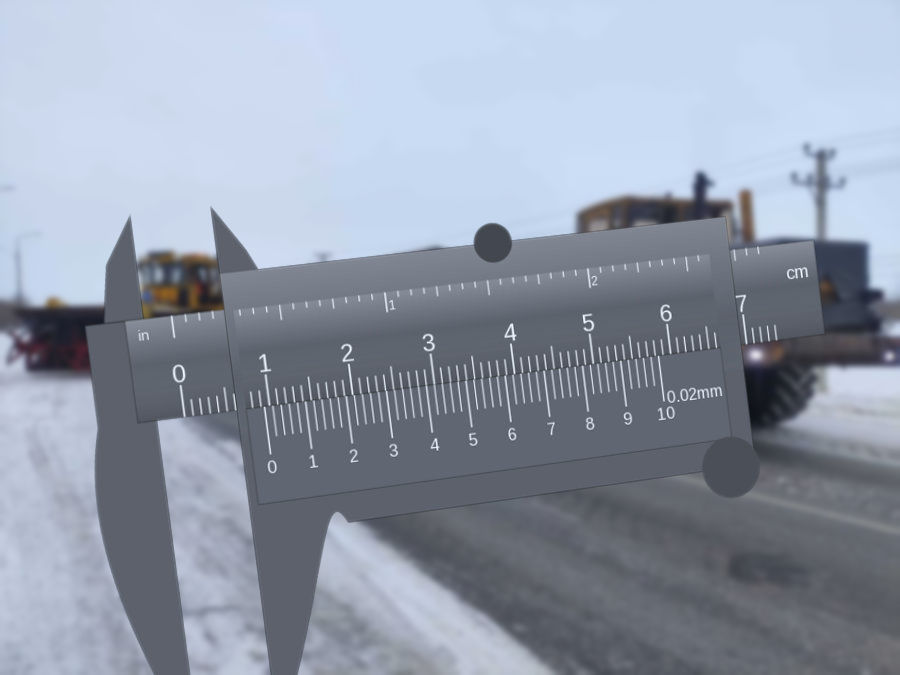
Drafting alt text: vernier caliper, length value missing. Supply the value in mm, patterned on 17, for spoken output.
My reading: 9.4
